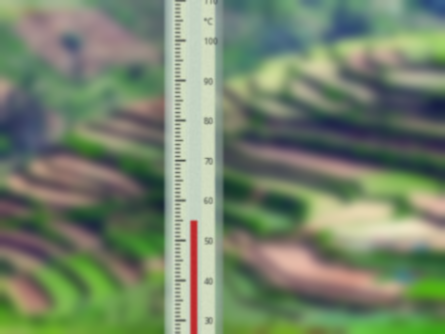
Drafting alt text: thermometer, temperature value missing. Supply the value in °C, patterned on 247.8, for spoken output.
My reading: 55
